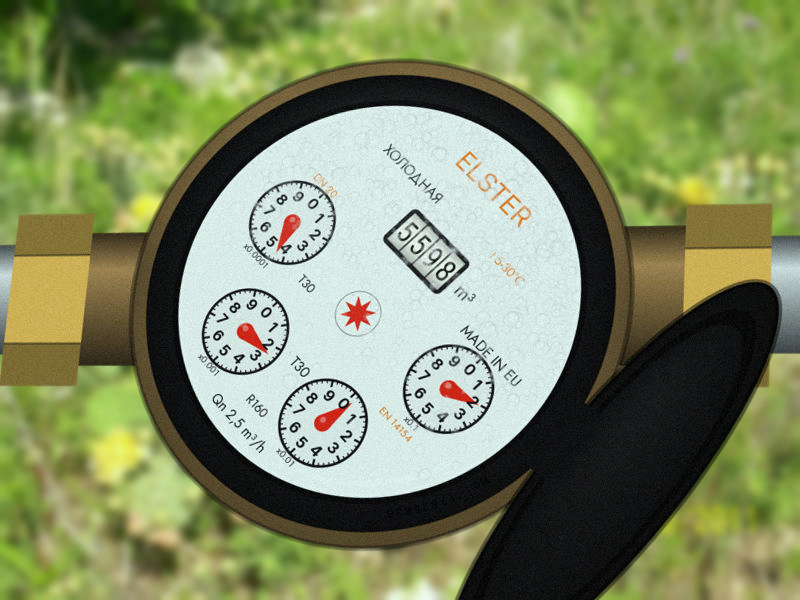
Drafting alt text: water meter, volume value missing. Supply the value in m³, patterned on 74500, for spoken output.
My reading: 5598.2024
